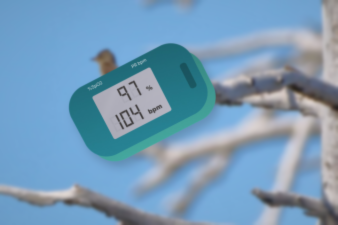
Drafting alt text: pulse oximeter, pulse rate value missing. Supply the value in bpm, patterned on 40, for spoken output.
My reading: 104
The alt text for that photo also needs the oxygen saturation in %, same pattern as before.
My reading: 97
